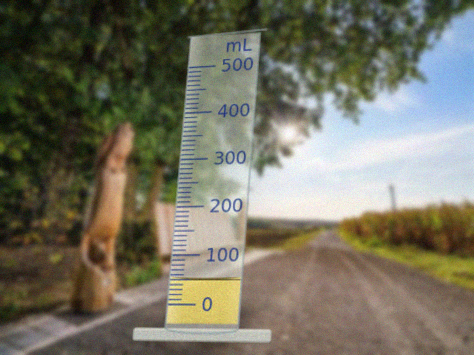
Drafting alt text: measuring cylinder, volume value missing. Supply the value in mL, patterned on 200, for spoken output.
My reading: 50
